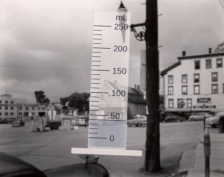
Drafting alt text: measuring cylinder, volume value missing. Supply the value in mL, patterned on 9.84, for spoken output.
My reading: 40
